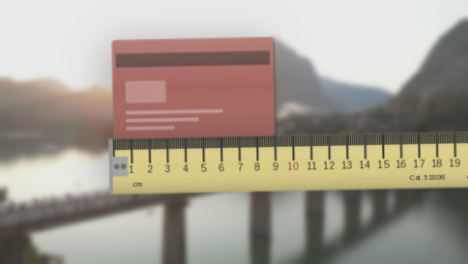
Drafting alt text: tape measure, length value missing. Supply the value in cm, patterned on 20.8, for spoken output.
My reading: 9
